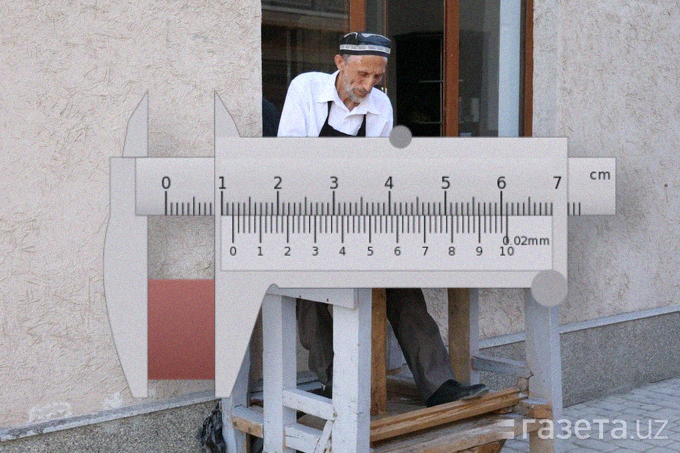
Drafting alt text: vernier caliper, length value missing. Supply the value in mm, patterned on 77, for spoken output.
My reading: 12.0
